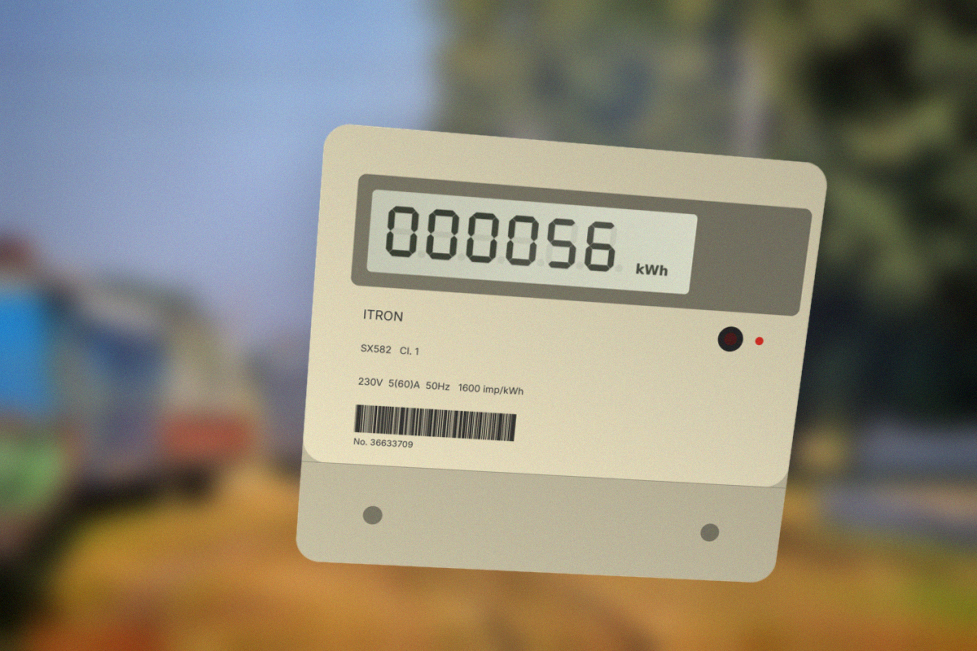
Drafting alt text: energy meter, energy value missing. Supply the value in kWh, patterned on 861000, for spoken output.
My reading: 56
